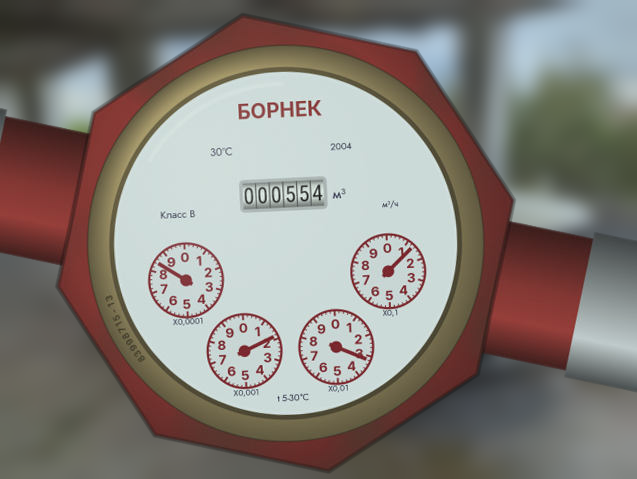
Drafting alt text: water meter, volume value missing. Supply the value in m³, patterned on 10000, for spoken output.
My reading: 554.1318
